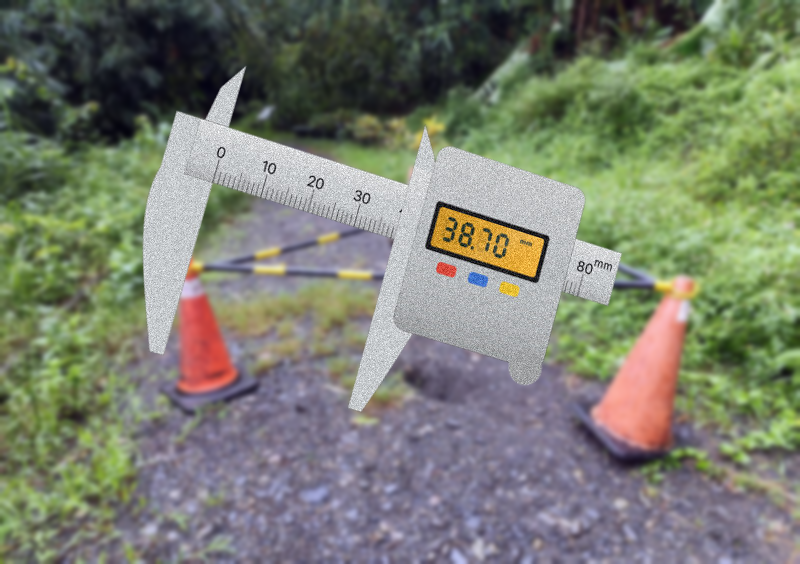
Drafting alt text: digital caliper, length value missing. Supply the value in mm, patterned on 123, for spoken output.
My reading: 38.70
